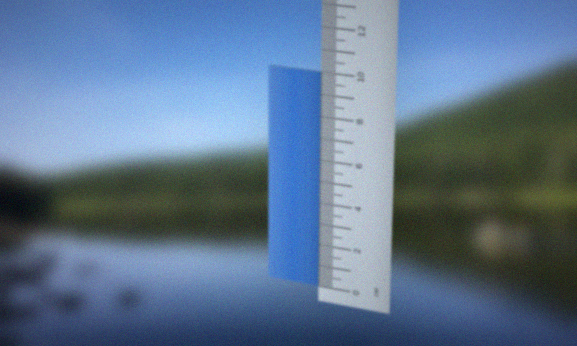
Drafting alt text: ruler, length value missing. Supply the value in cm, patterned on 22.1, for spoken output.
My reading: 10
